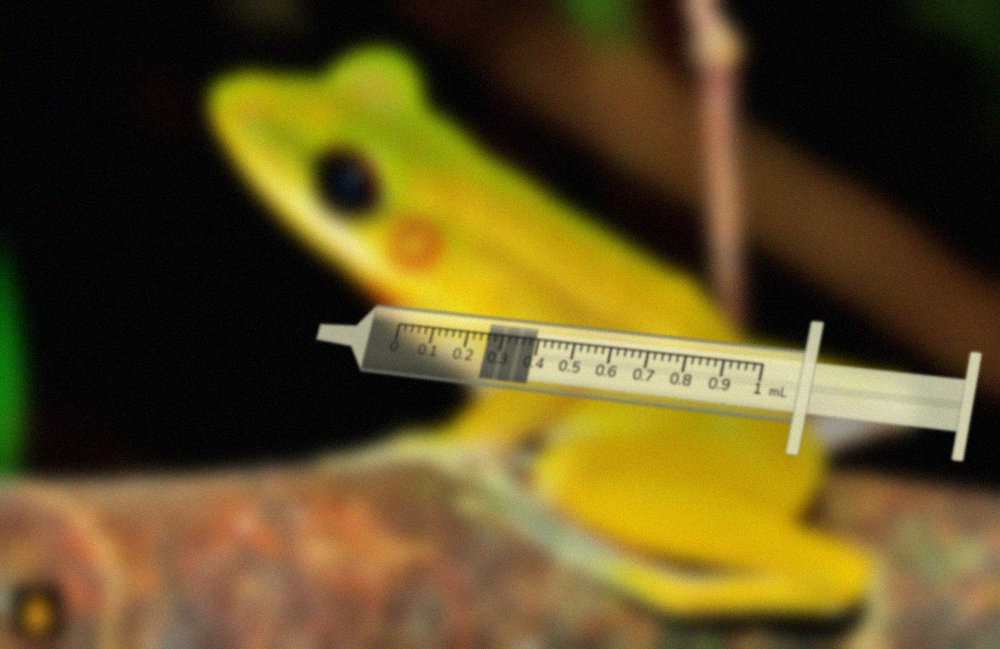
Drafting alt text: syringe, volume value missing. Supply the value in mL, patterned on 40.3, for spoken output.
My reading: 0.26
